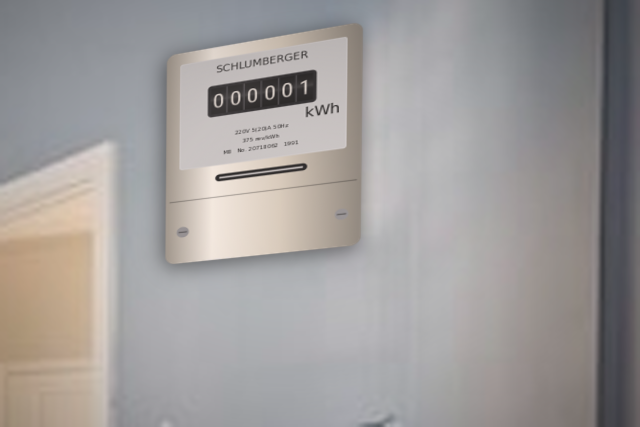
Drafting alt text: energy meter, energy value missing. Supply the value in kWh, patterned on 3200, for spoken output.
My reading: 1
